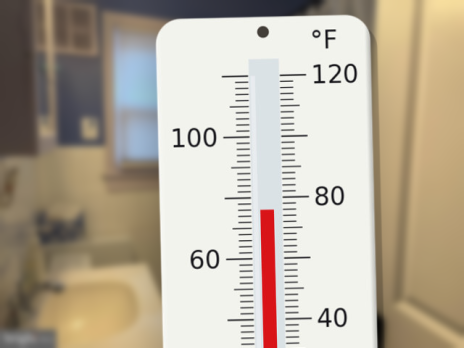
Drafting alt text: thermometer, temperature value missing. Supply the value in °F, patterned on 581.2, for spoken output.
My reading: 76
